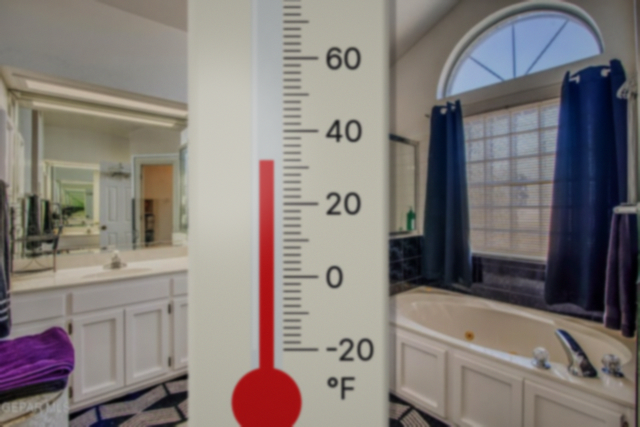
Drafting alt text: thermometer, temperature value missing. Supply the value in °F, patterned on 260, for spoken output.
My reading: 32
